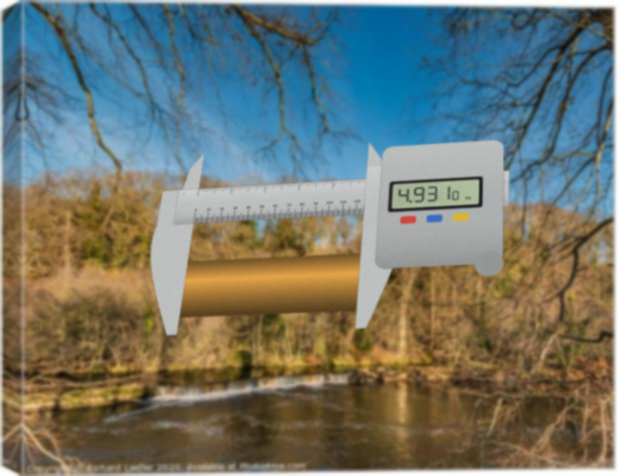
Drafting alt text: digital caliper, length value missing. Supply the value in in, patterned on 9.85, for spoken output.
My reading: 4.9310
